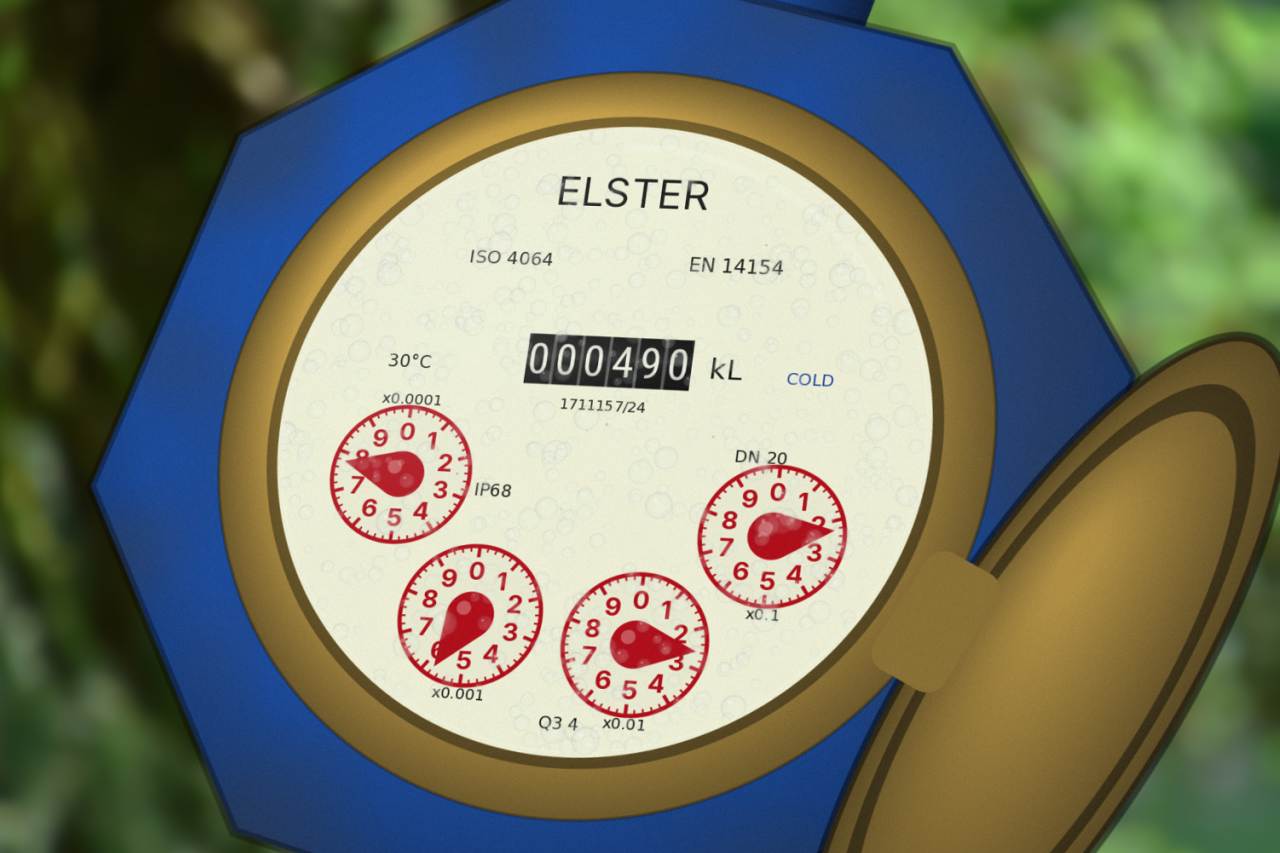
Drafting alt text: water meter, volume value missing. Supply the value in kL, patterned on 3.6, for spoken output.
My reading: 490.2257
